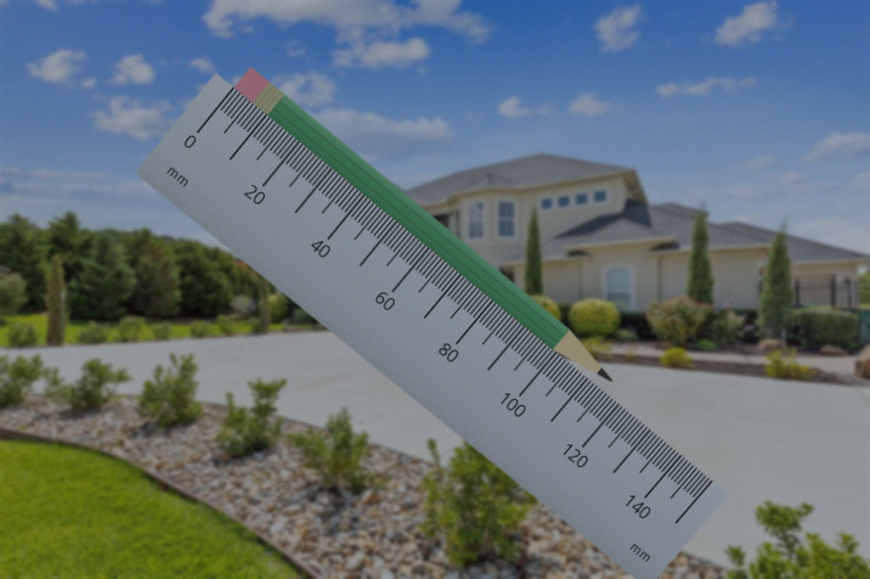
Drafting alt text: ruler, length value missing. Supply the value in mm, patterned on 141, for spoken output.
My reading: 115
